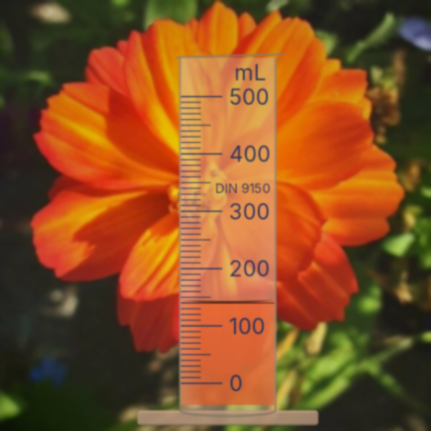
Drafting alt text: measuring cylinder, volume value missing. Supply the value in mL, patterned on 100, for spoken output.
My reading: 140
